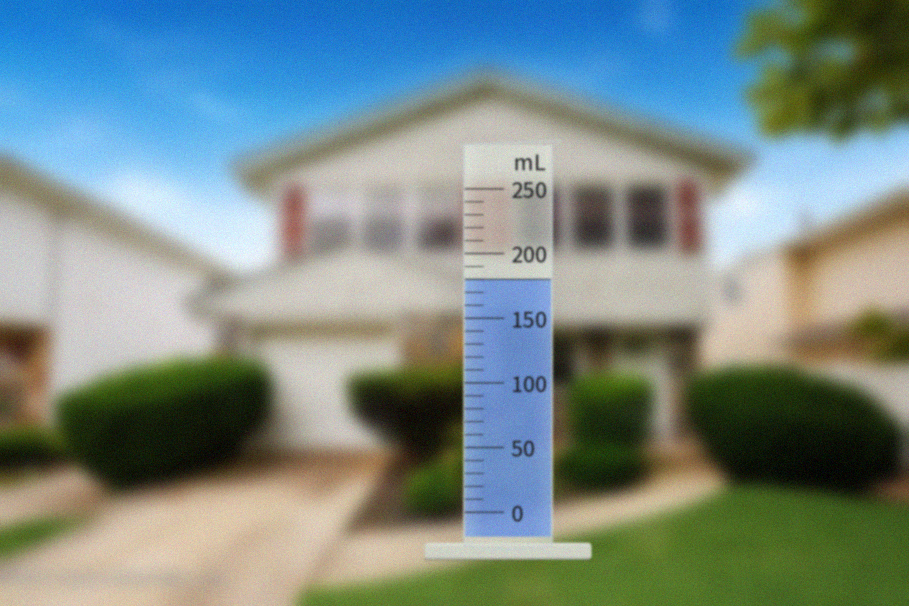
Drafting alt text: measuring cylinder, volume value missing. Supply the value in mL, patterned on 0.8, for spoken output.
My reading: 180
